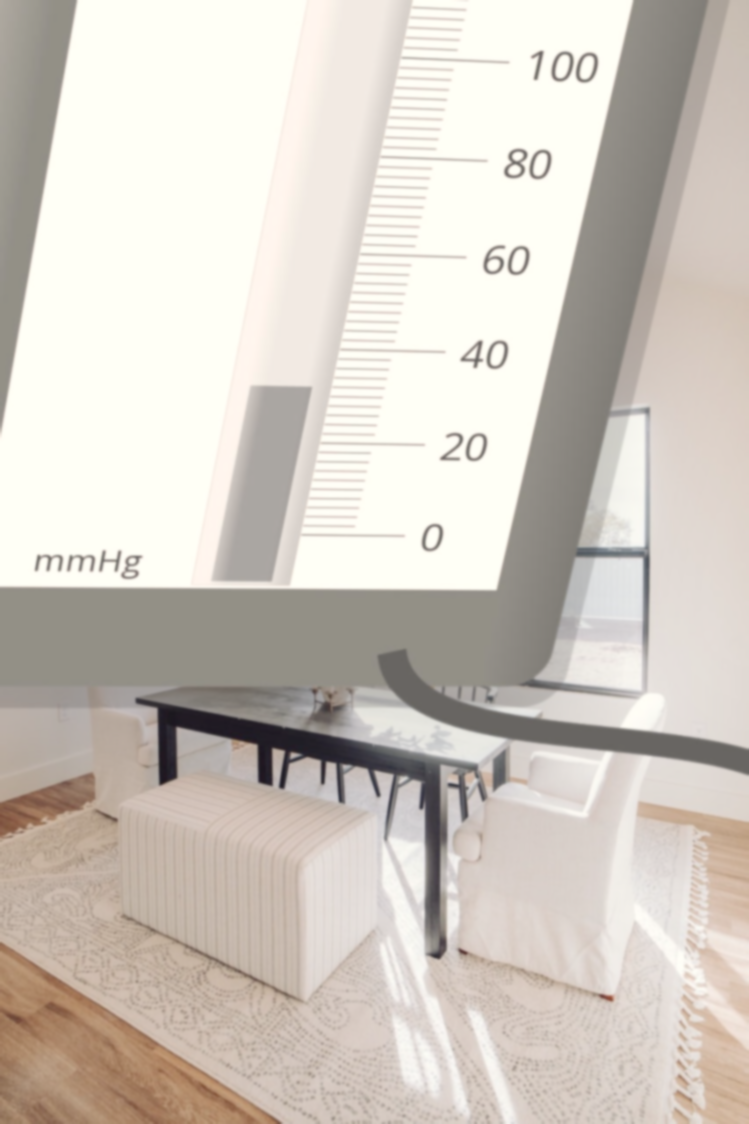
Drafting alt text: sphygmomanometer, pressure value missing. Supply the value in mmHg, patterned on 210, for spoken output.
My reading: 32
